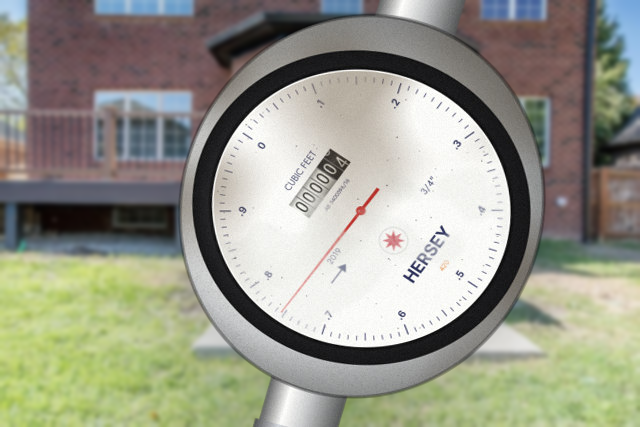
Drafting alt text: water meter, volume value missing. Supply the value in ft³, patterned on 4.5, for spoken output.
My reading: 3.75
